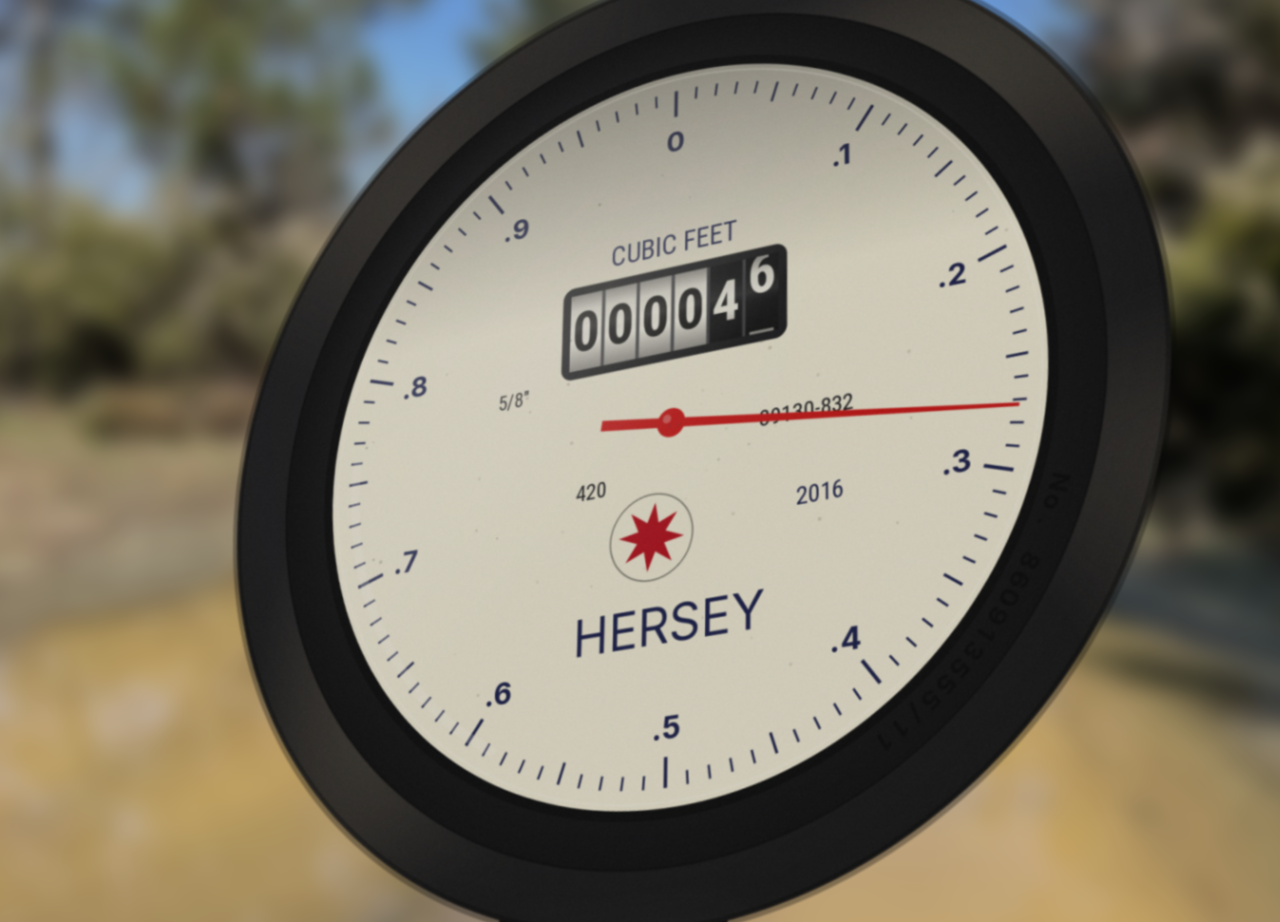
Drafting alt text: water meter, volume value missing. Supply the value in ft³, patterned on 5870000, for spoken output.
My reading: 46.27
